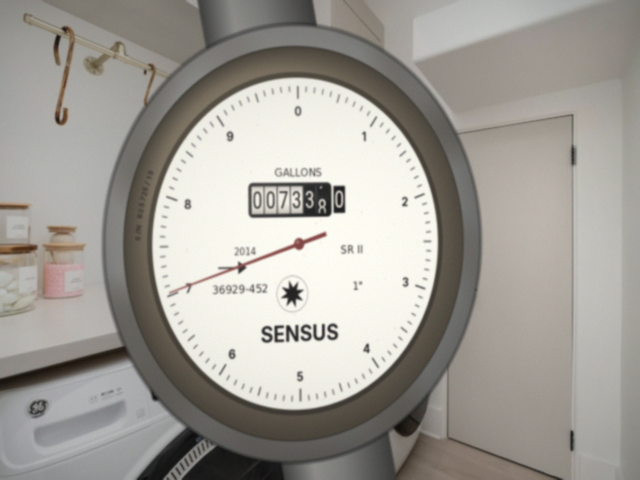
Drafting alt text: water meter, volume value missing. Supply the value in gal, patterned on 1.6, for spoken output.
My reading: 73377.0
